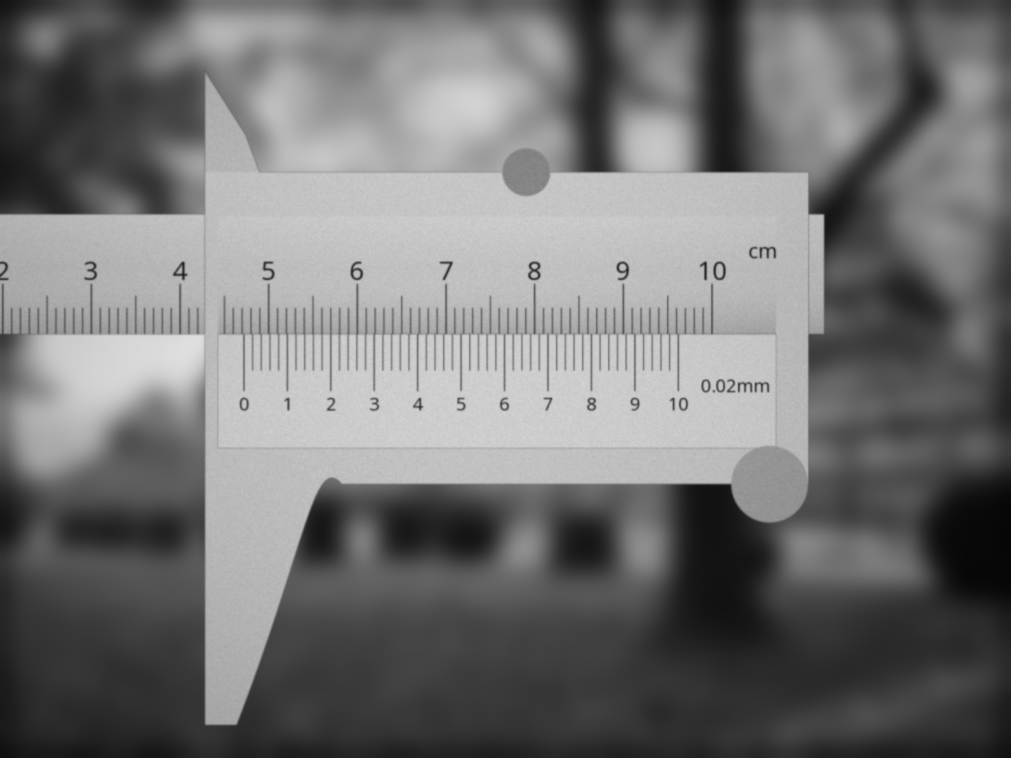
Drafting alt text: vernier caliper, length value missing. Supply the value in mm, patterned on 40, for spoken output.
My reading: 47.2
